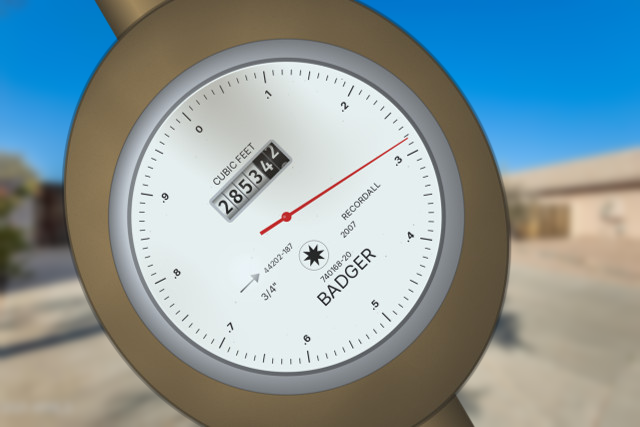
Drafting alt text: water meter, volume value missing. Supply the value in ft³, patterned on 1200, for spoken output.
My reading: 285342.28
